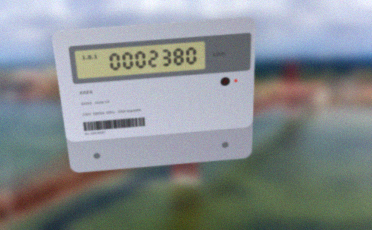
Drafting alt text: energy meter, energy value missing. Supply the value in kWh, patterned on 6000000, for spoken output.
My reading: 2380
